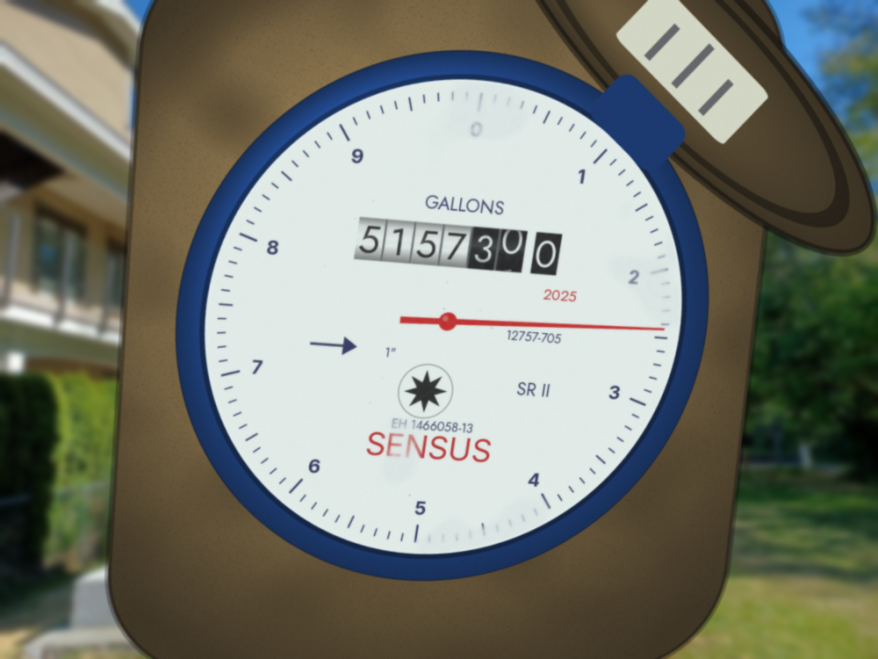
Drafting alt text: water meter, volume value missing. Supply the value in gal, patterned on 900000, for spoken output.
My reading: 5157302.4
